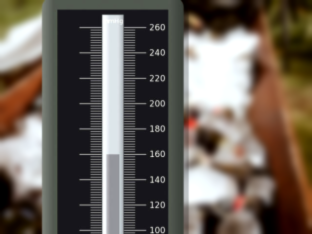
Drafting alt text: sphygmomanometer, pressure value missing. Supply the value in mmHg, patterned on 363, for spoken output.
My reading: 160
